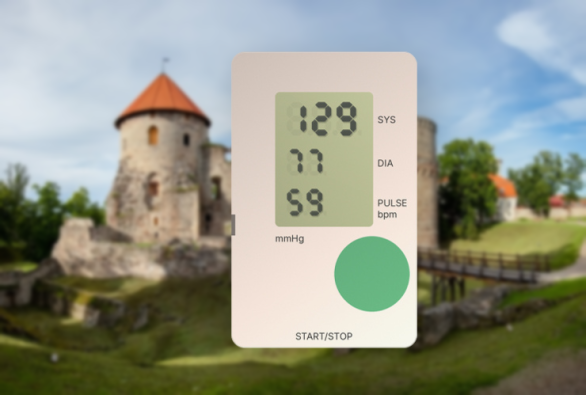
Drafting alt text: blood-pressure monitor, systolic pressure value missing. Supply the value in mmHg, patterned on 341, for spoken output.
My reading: 129
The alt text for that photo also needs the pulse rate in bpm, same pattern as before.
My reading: 59
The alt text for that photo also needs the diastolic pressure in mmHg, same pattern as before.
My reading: 77
